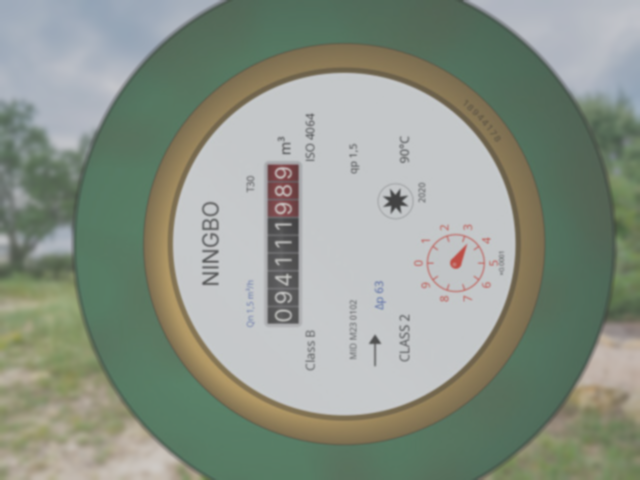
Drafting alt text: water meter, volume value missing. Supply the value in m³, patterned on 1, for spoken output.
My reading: 94111.9893
